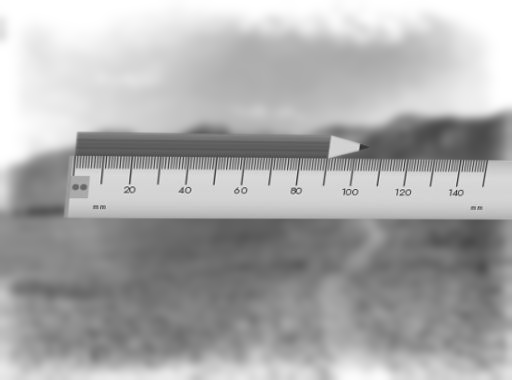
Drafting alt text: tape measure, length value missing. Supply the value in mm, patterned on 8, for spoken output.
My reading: 105
